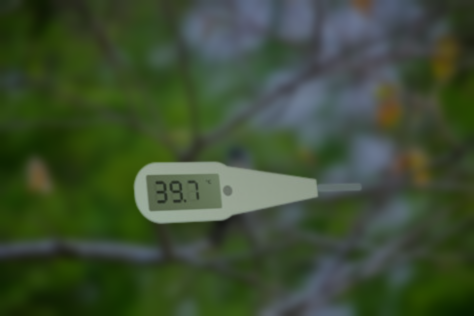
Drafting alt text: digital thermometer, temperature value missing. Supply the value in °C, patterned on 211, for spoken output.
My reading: 39.7
